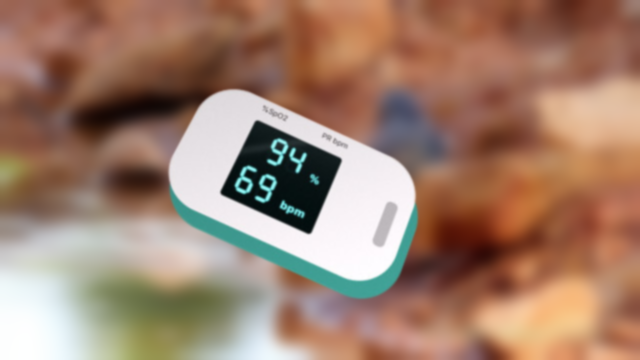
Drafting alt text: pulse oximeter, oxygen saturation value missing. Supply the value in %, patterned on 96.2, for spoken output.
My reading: 94
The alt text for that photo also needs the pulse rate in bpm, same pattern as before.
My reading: 69
